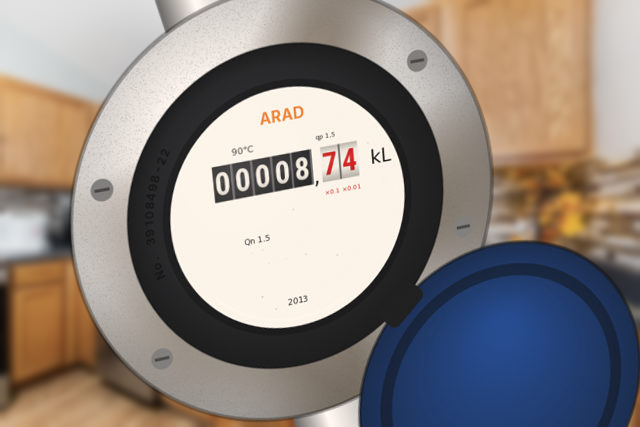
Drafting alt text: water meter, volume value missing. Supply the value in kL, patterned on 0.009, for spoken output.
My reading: 8.74
